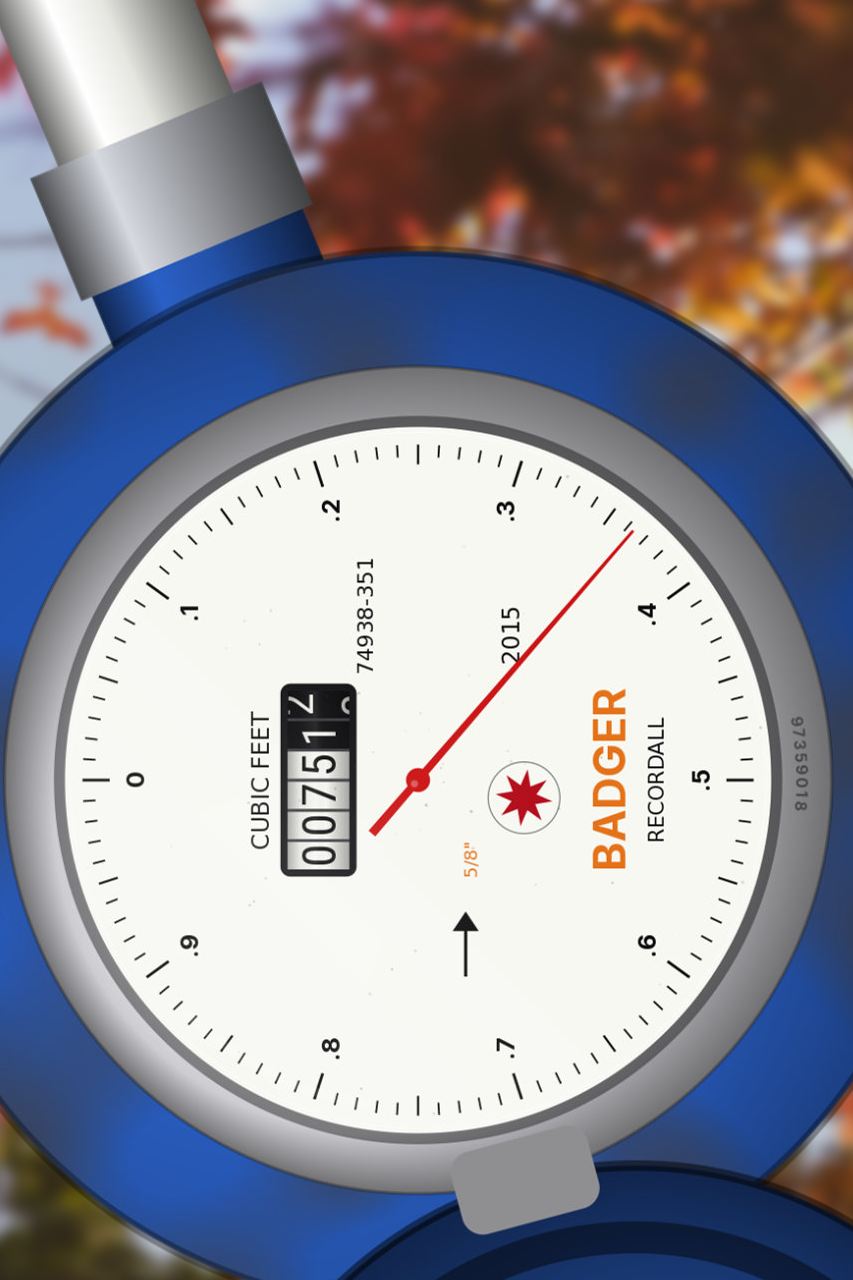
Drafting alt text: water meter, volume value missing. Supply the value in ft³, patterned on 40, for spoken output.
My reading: 7512.36
